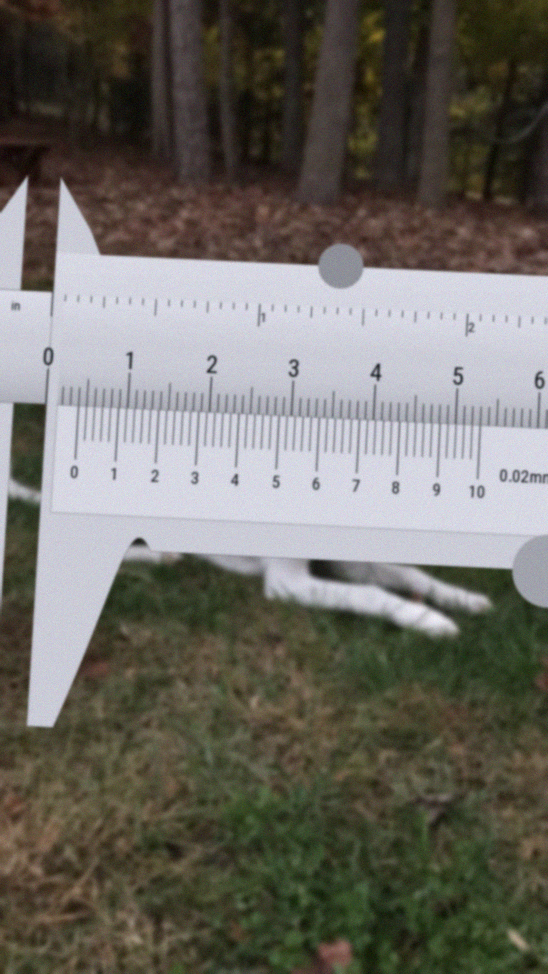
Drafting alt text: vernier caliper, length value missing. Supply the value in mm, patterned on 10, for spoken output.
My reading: 4.0
